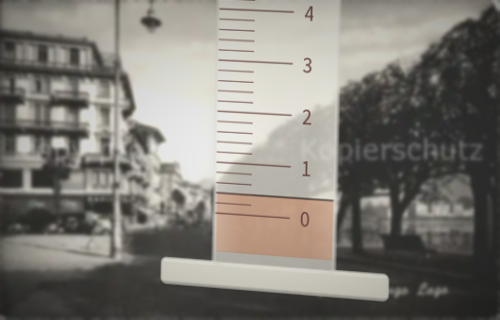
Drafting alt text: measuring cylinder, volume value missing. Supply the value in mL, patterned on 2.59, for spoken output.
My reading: 0.4
